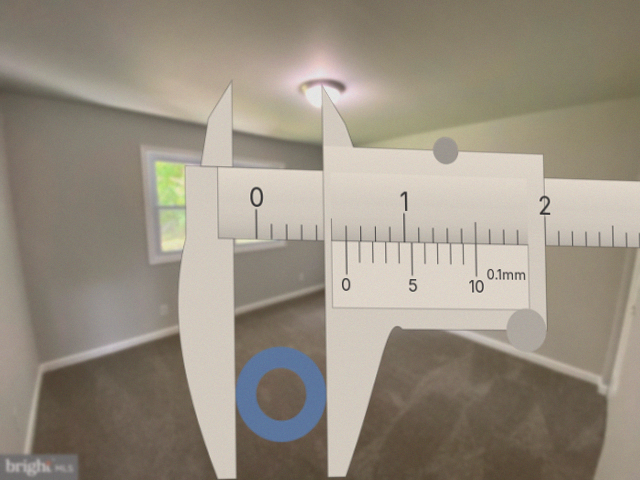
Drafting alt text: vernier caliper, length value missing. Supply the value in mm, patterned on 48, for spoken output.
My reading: 6.0
